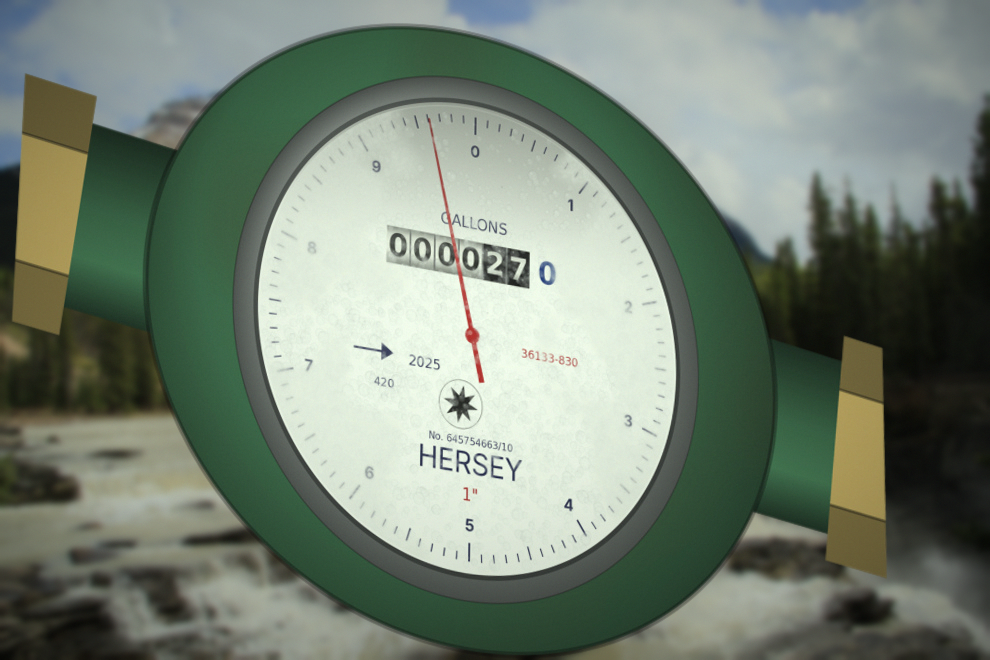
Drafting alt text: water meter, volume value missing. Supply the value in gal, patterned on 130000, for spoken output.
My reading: 269.6
